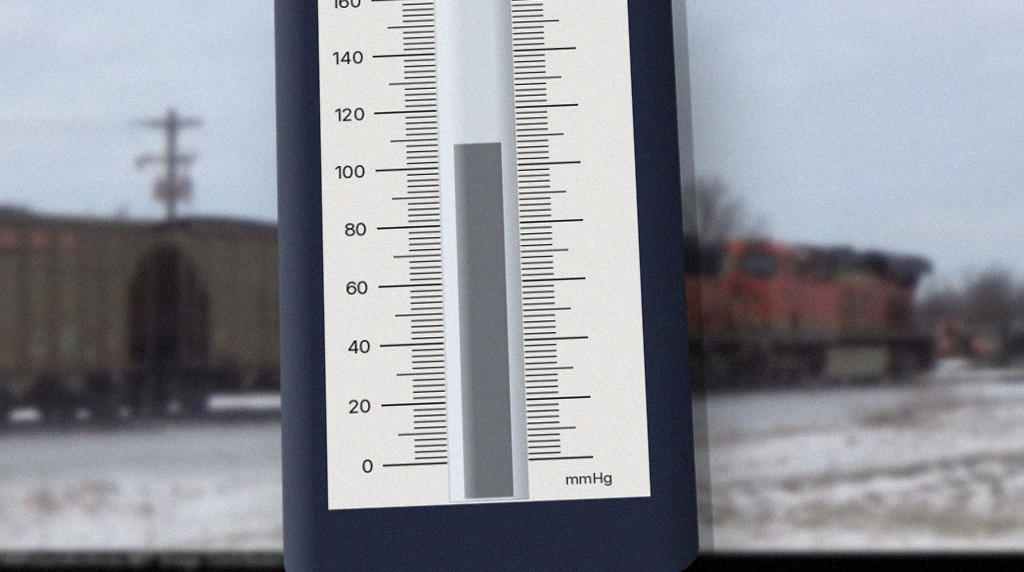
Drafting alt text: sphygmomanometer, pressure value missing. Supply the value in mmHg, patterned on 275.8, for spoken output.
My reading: 108
